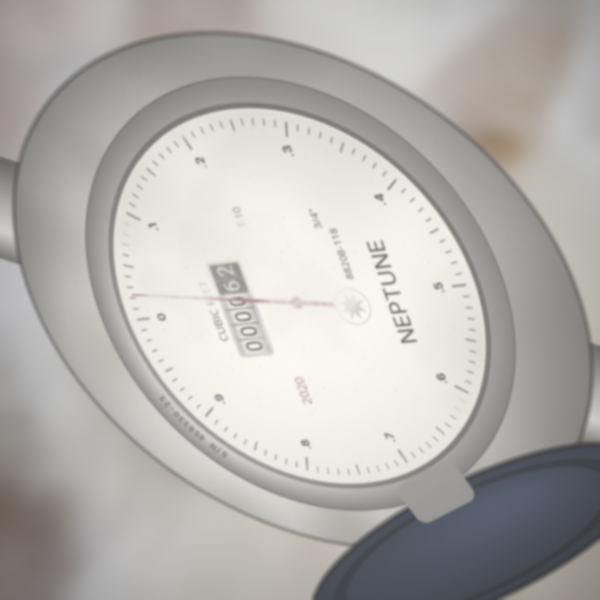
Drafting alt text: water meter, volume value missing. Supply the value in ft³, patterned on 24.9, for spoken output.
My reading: 62.02
